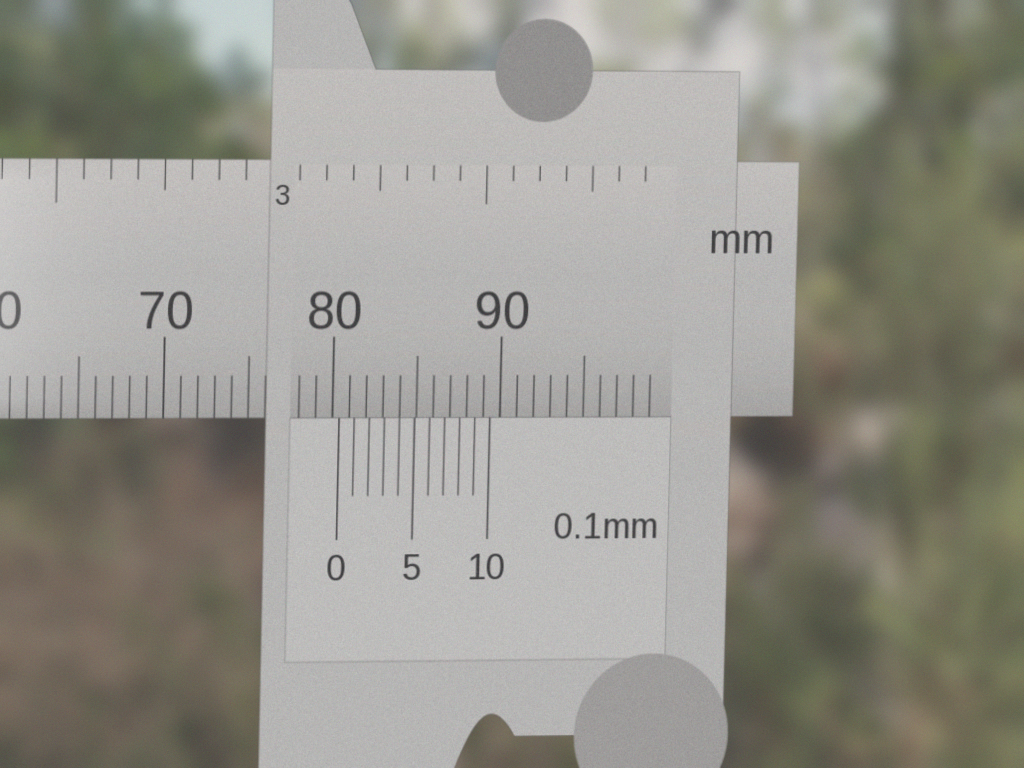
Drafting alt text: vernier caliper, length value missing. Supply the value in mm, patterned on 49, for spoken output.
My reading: 80.4
